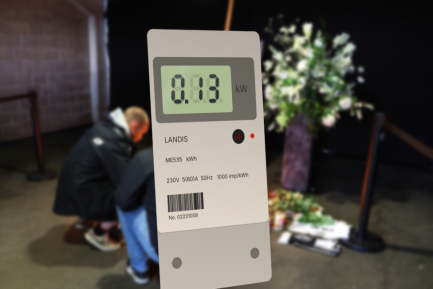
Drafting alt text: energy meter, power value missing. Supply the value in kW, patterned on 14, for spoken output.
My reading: 0.13
